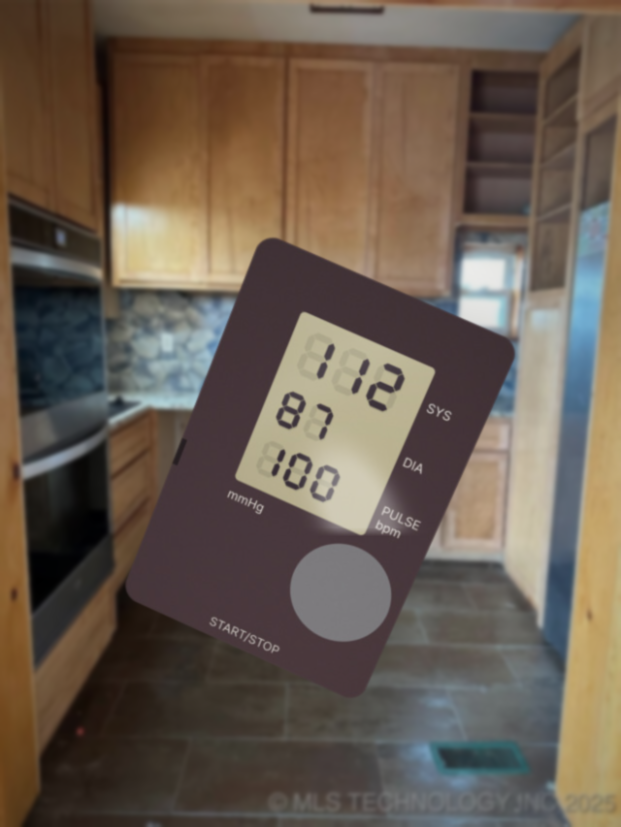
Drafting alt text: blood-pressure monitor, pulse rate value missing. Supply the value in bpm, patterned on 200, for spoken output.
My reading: 100
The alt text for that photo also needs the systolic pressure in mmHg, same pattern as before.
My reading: 112
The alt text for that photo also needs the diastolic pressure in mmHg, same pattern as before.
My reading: 87
